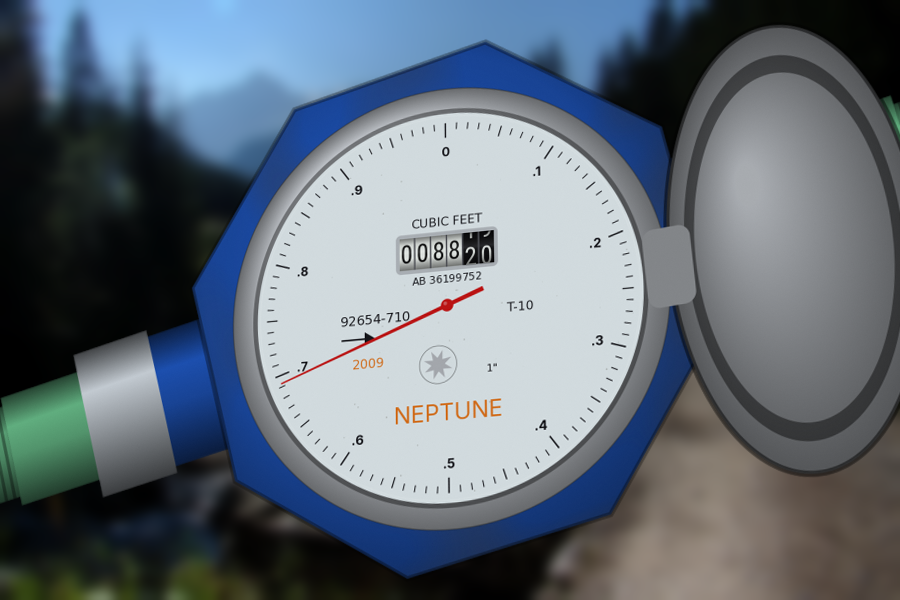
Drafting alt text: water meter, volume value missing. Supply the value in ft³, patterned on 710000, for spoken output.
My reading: 8819.69
